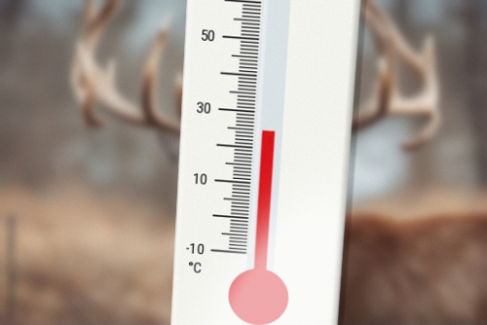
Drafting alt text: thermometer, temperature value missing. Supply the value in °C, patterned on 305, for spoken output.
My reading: 25
